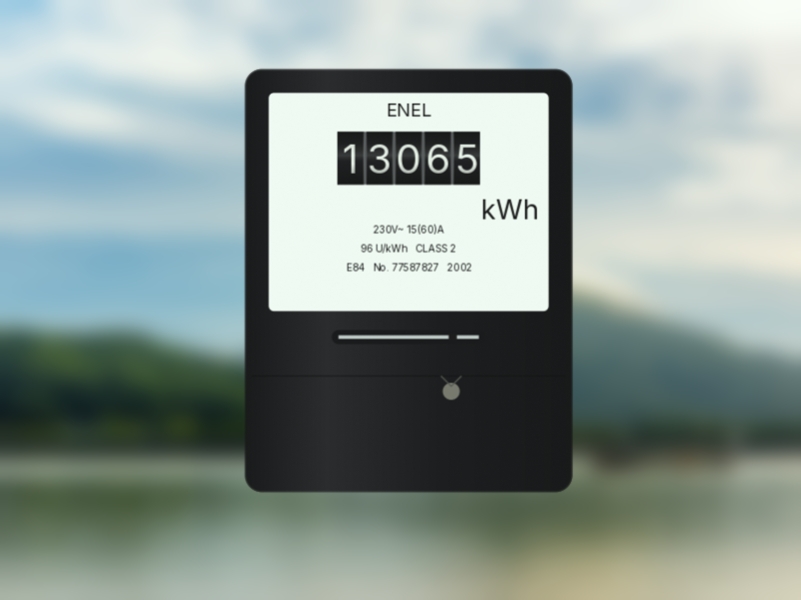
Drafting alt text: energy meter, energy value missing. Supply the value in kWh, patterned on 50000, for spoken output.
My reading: 13065
